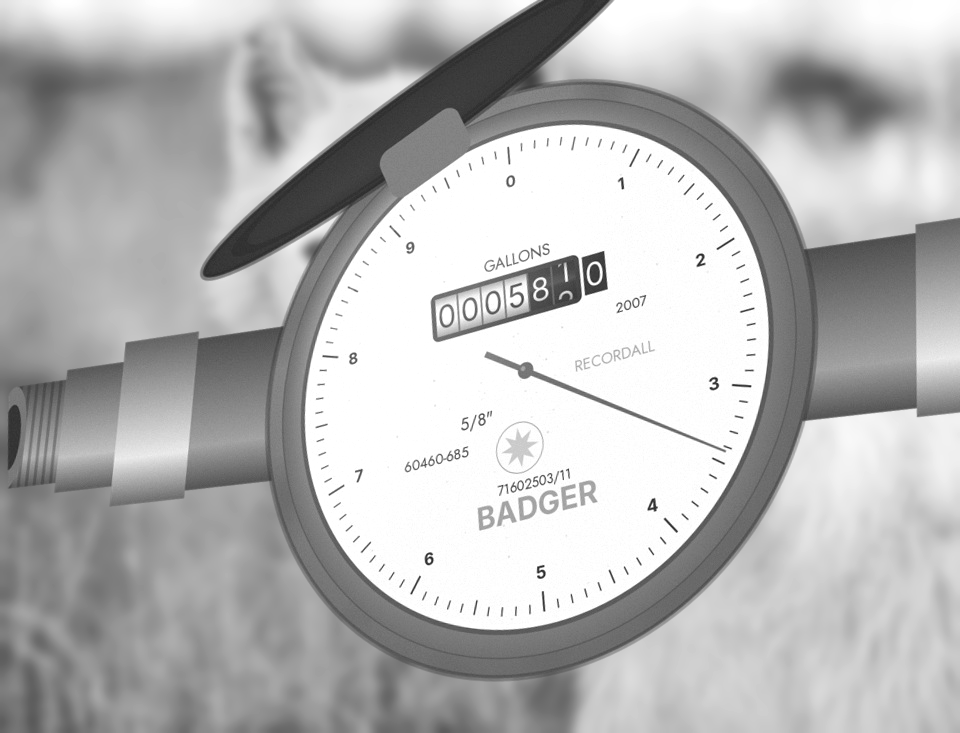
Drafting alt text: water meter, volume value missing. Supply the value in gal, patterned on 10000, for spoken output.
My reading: 5813.4
